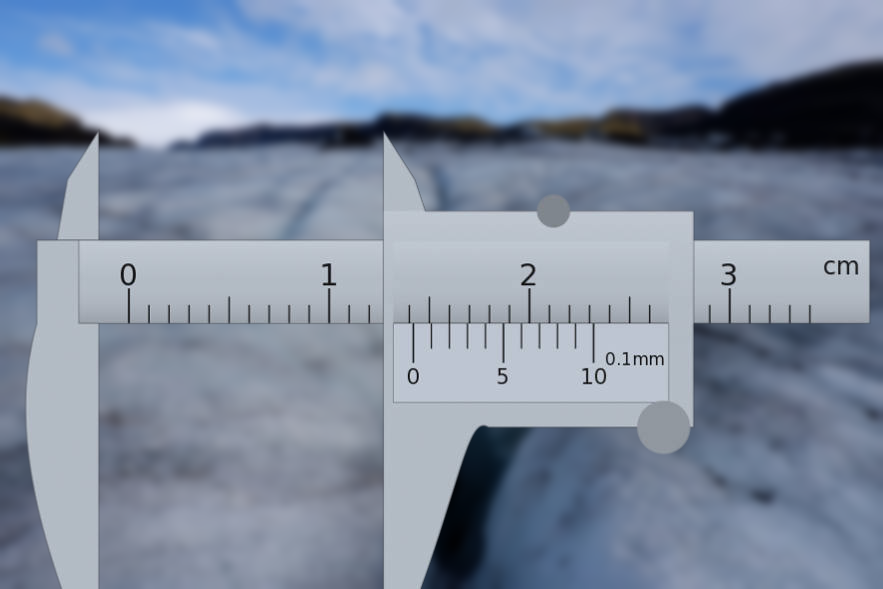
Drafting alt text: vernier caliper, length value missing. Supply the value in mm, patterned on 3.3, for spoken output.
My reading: 14.2
